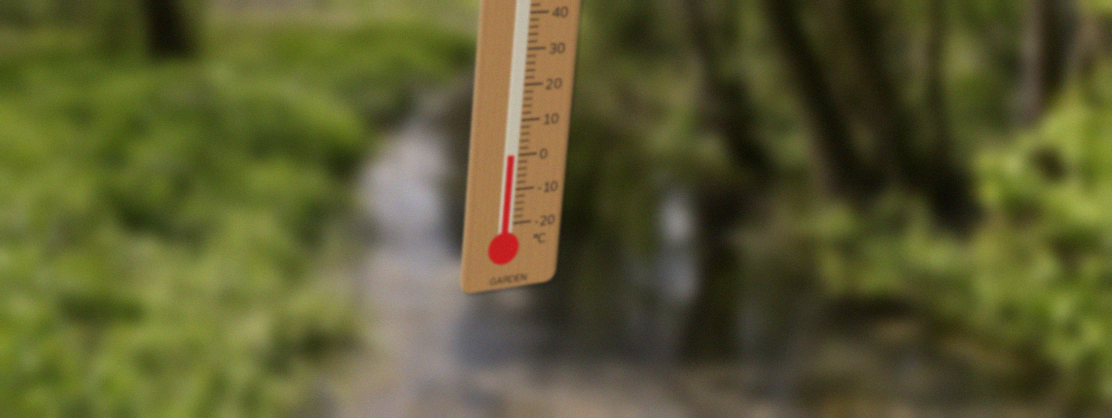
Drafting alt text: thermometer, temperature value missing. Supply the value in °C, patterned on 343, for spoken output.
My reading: 0
